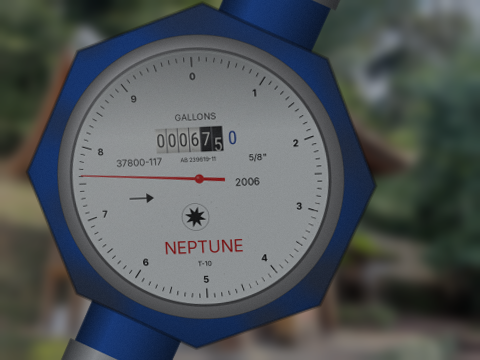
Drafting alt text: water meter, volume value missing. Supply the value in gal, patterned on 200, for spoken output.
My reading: 6747.6
